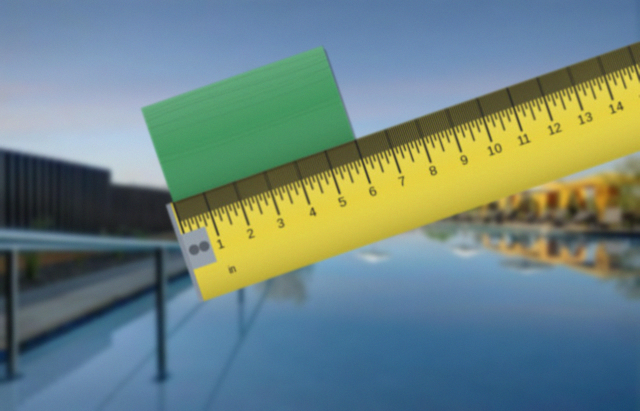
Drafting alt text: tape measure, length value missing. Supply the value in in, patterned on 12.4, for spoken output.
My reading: 6
